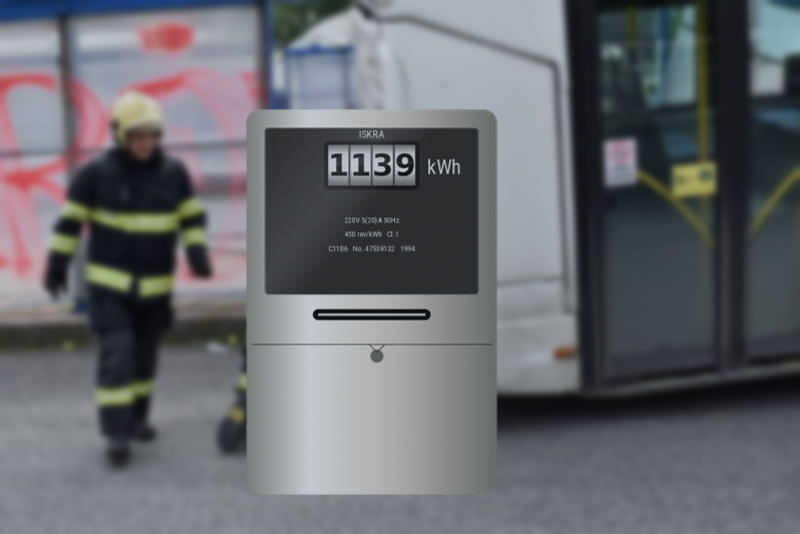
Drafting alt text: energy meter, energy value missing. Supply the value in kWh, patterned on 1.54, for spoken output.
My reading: 1139
